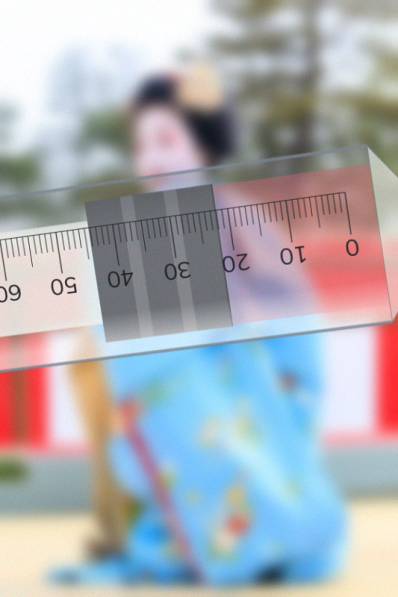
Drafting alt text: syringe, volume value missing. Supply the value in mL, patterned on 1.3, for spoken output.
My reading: 22
